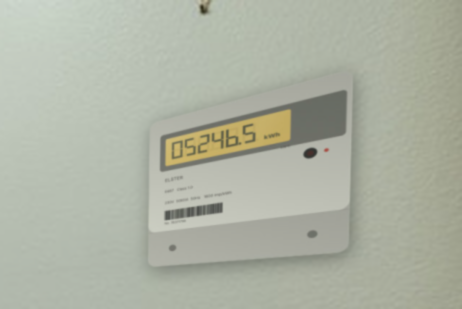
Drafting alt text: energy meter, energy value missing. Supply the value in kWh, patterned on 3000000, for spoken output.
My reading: 5246.5
